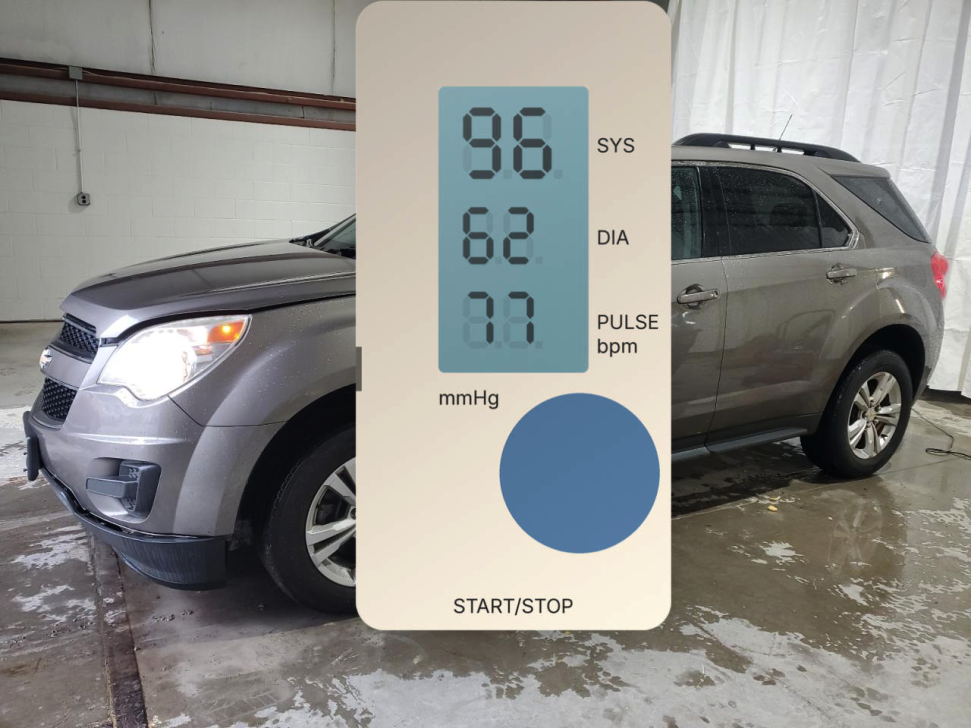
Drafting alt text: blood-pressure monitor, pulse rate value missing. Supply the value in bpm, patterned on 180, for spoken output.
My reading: 77
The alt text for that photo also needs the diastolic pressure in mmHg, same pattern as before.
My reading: 62
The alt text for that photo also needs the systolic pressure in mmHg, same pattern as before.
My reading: 96
